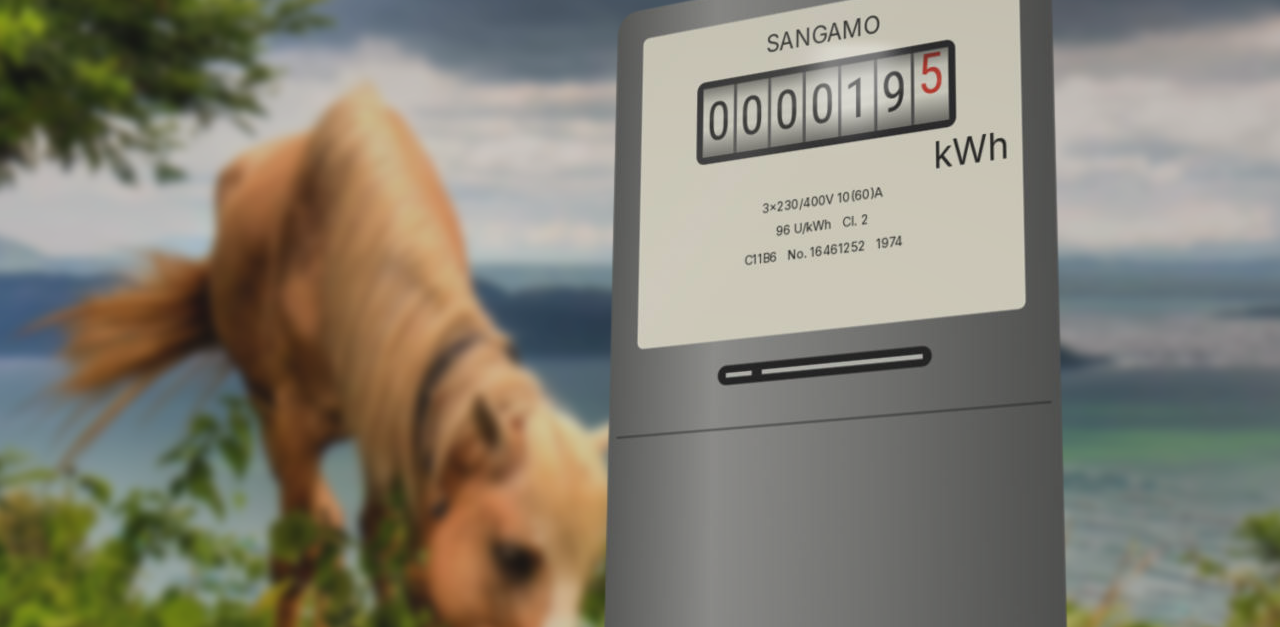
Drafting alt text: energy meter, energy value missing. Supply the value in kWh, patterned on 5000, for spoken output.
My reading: 19.5
